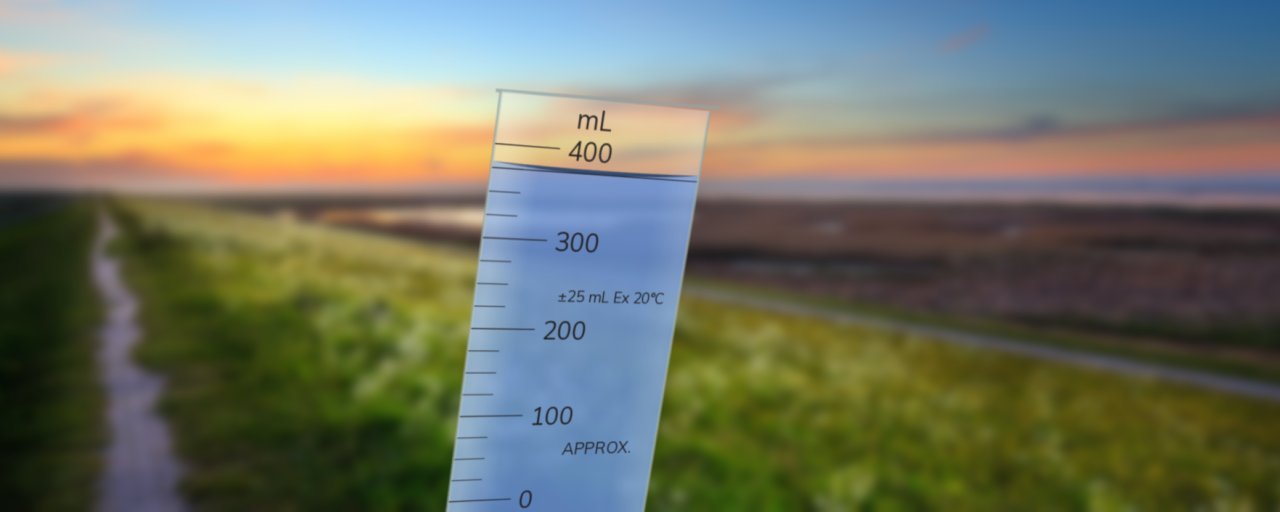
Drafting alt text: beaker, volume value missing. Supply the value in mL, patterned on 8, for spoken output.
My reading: 375
